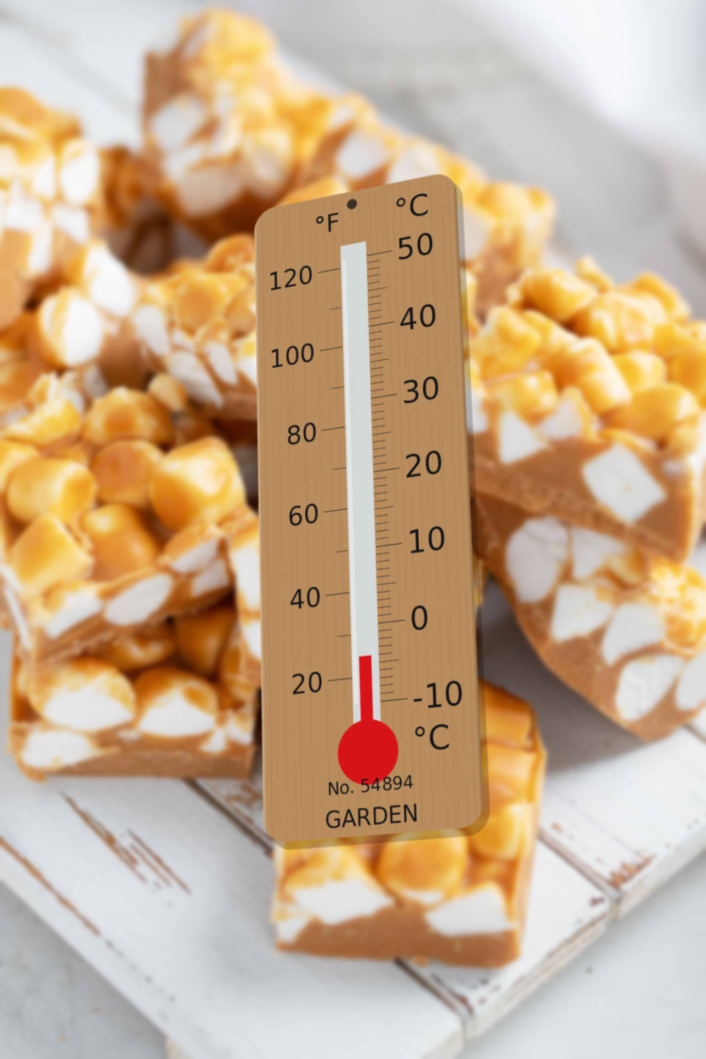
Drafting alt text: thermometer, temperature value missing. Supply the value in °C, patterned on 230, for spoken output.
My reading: -4
